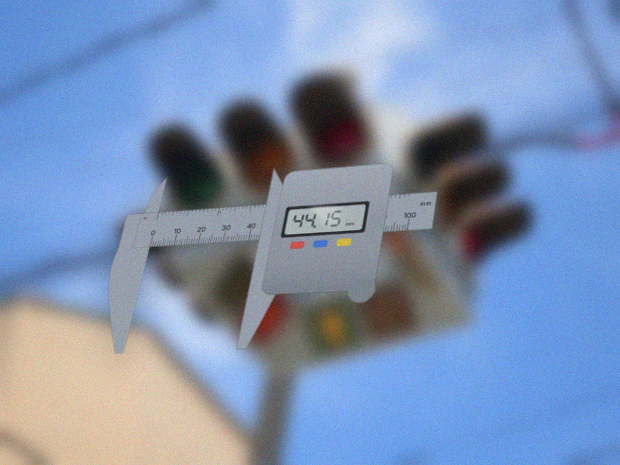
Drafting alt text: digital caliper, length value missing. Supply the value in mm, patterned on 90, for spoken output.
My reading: 44.15
